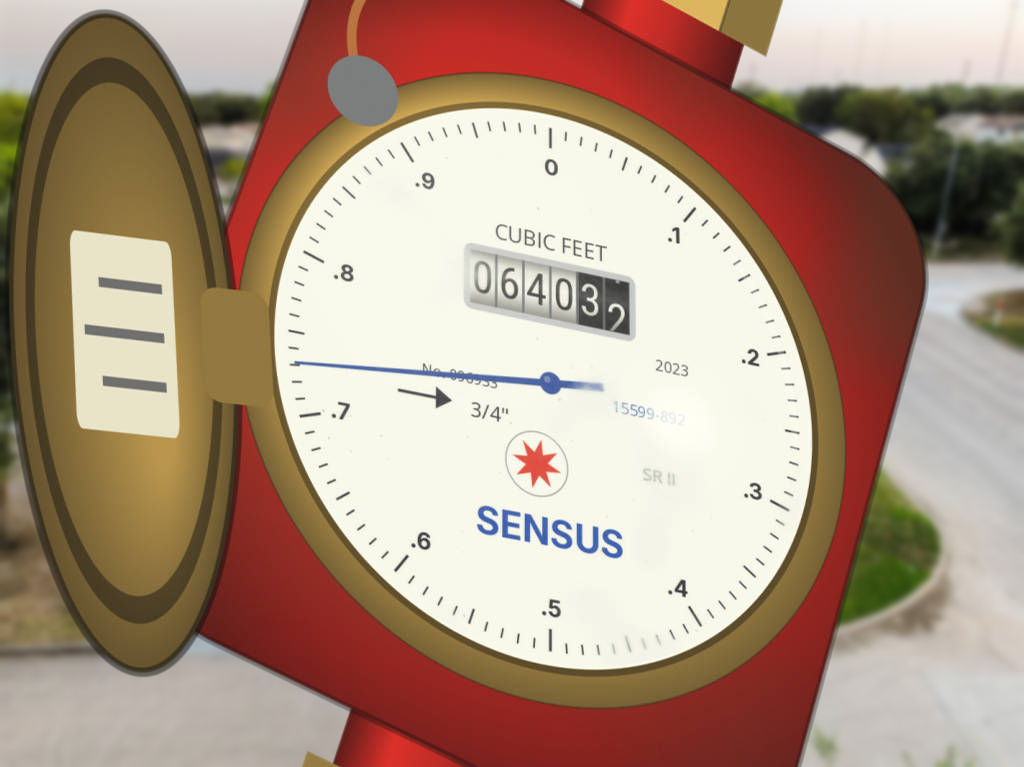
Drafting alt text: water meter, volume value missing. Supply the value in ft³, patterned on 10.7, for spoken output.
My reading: 64031.73
